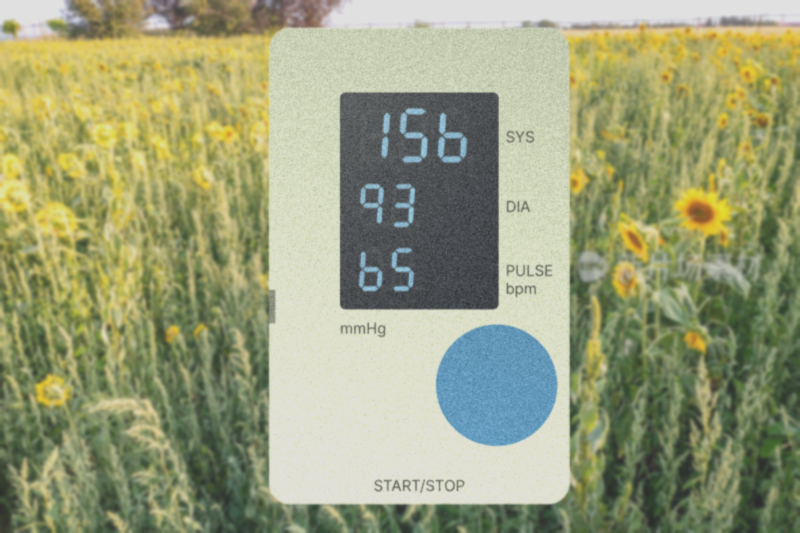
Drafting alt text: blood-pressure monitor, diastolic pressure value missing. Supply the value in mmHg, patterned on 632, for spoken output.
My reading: 93
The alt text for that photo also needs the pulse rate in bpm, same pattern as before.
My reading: 65
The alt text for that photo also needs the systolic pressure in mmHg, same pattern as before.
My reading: 156
